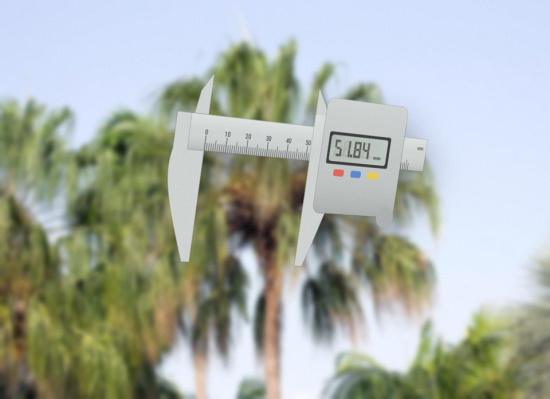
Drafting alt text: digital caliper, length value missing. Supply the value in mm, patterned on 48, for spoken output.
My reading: 51.84
